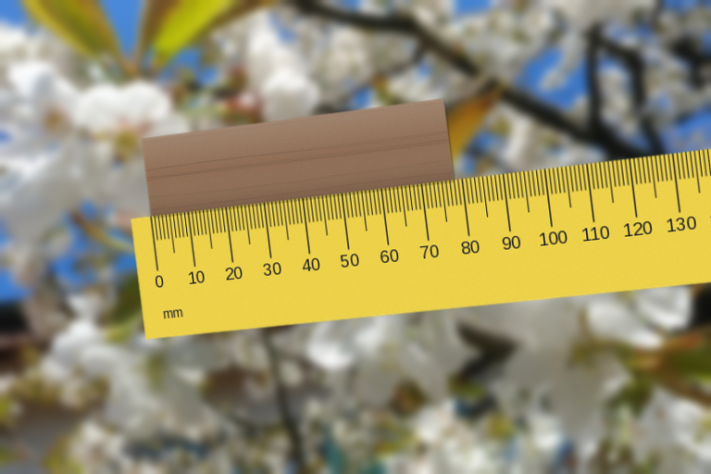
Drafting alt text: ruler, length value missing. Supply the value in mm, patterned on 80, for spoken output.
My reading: 78
